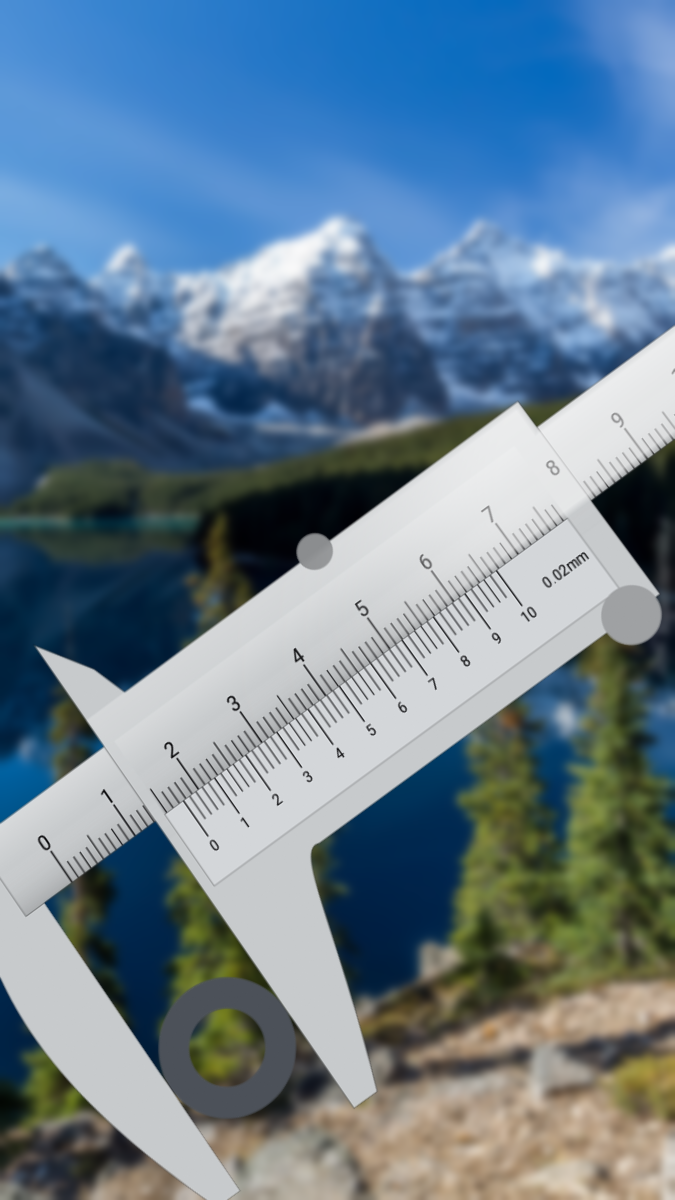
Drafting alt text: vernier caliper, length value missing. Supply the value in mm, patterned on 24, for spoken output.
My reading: 17.6
